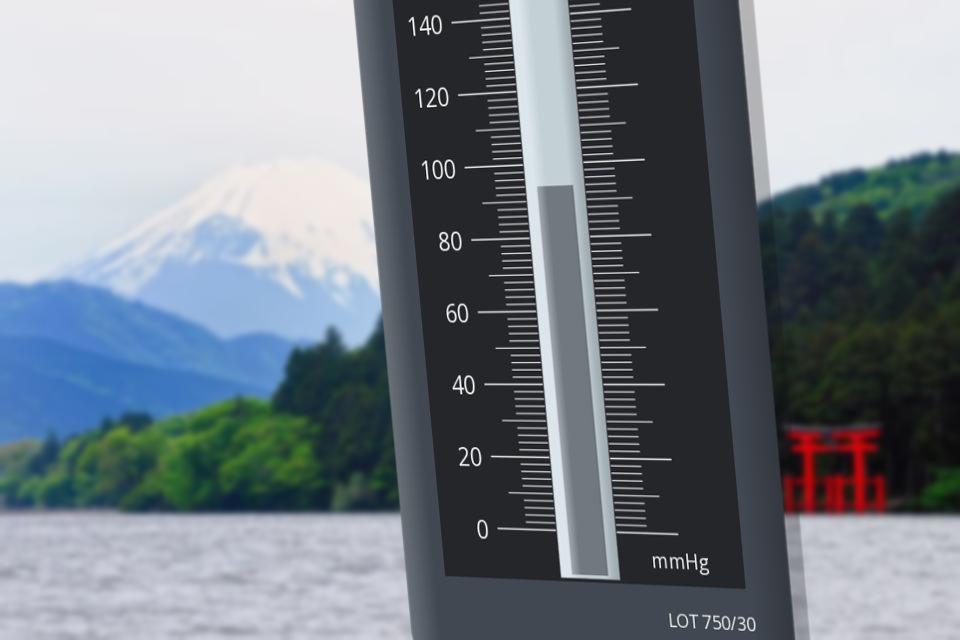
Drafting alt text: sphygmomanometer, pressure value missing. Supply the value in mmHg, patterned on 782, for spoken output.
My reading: 94
